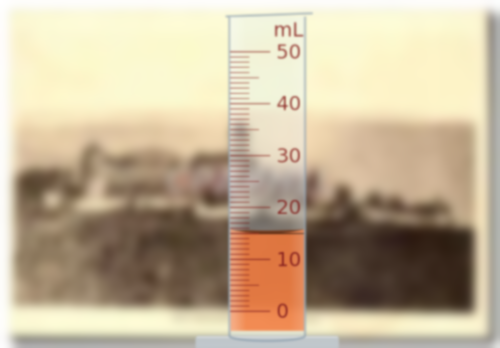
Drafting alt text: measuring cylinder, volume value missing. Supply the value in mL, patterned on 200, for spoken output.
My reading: 15
